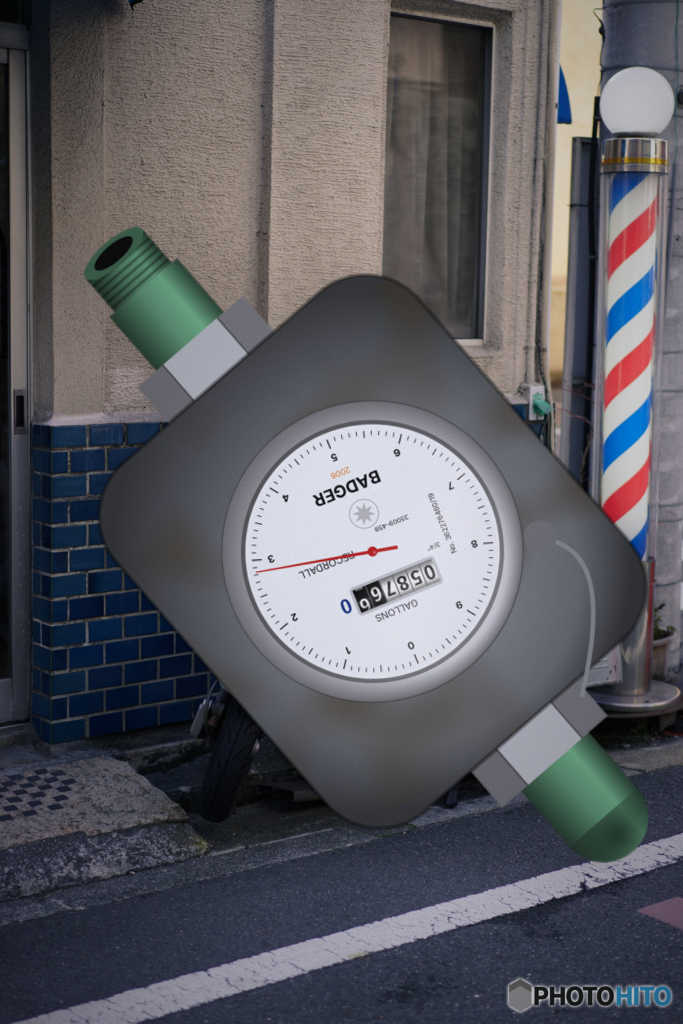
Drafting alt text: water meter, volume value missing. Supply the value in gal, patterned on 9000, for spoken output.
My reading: 587662.8
